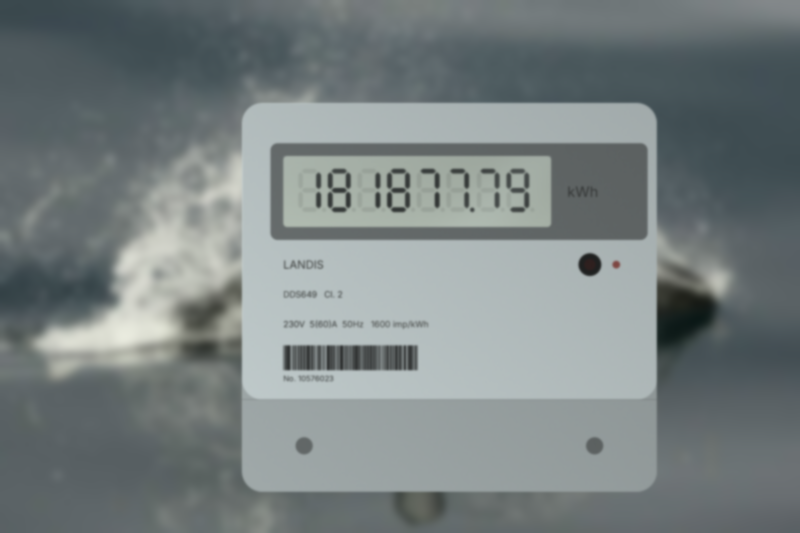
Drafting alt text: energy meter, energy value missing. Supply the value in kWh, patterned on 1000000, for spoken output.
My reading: 181877.79
